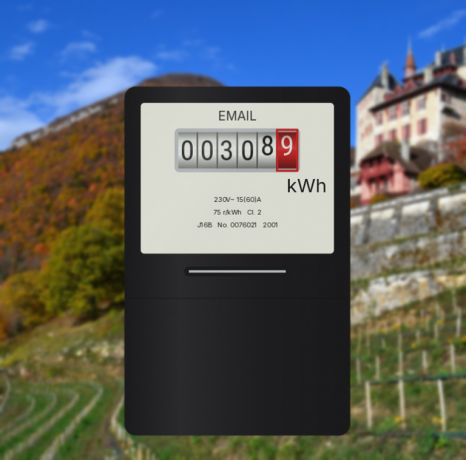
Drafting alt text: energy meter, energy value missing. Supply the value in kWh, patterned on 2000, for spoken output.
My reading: 308.9
